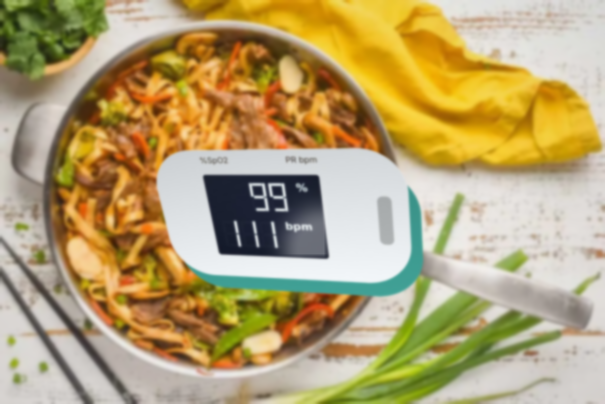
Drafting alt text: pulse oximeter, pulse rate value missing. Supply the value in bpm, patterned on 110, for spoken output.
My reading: 111
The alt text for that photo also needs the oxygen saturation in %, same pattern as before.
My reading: 99
